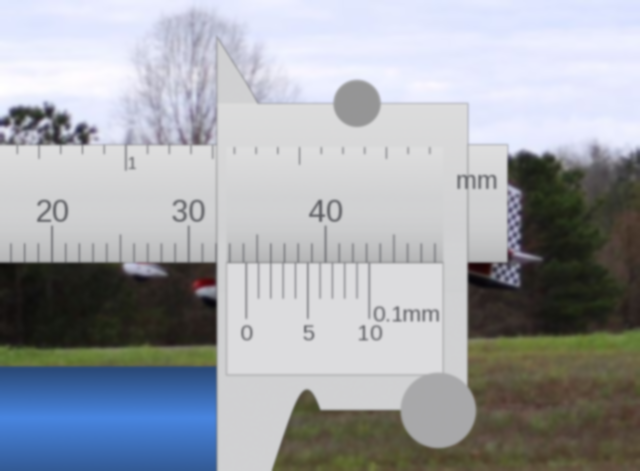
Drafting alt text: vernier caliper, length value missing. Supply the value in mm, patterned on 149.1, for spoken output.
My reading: 34.2
